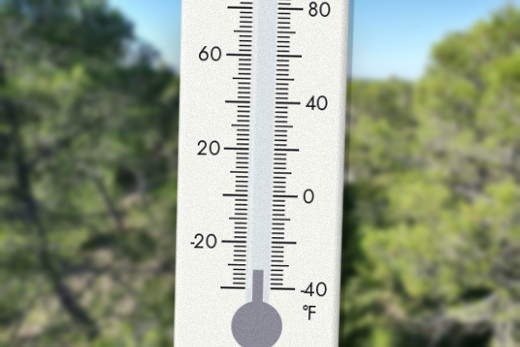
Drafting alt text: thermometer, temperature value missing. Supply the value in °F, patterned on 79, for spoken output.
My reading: -32
